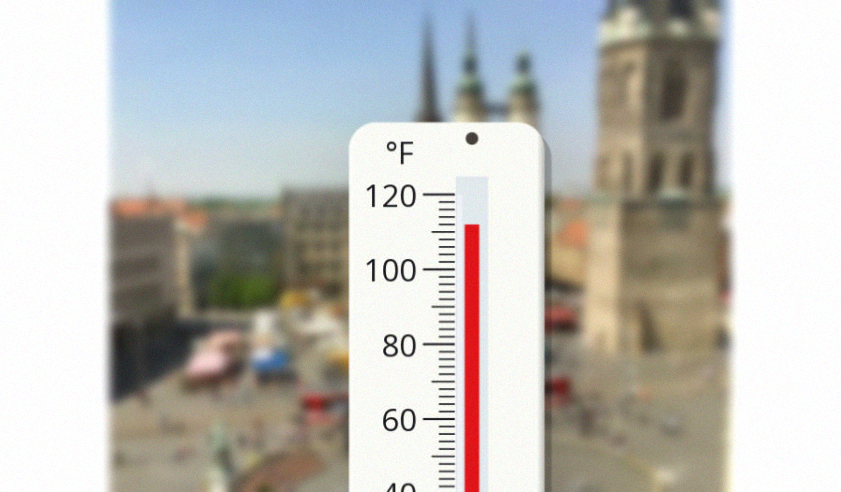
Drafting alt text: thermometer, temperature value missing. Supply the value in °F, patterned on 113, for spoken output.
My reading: 112
